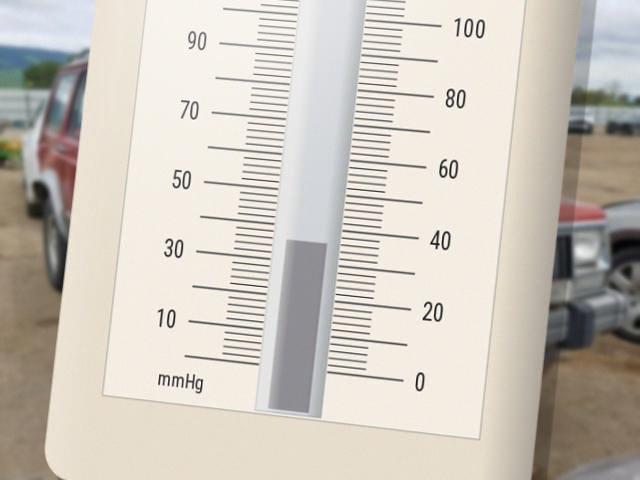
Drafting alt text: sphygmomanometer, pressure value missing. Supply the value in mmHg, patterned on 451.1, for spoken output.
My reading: 36
